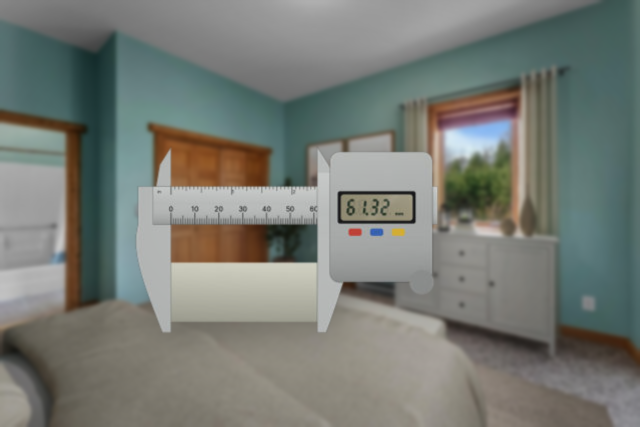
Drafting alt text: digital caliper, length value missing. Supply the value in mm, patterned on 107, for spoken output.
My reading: 61.32
